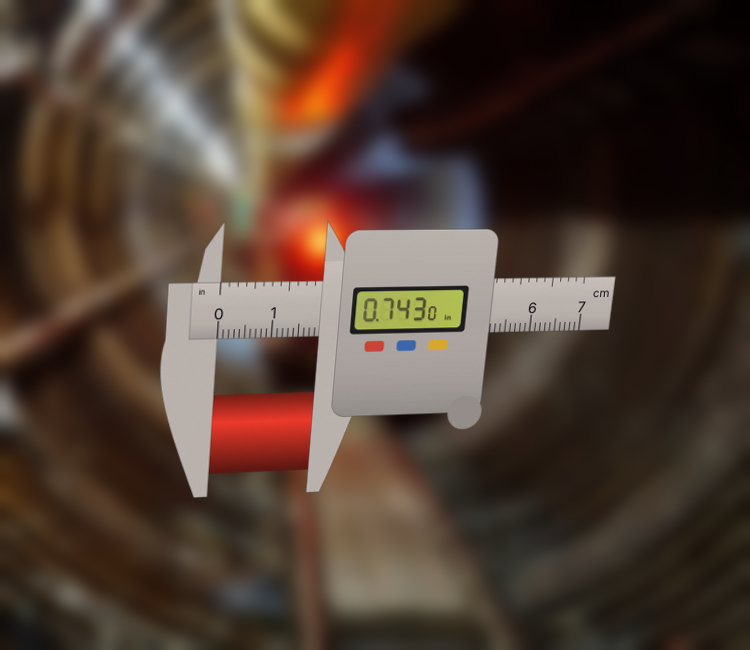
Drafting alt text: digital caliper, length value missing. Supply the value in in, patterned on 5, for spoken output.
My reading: 0.7430
